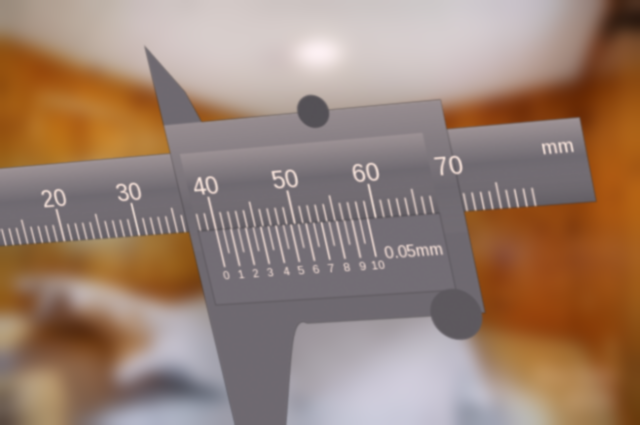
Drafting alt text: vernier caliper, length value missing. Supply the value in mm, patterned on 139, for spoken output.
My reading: 40.0
